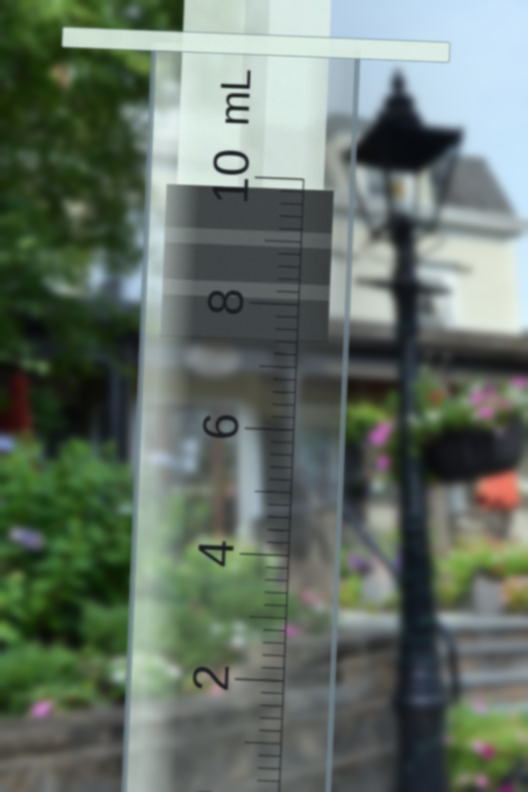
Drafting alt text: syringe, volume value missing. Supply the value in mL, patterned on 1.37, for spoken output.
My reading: 7.4
